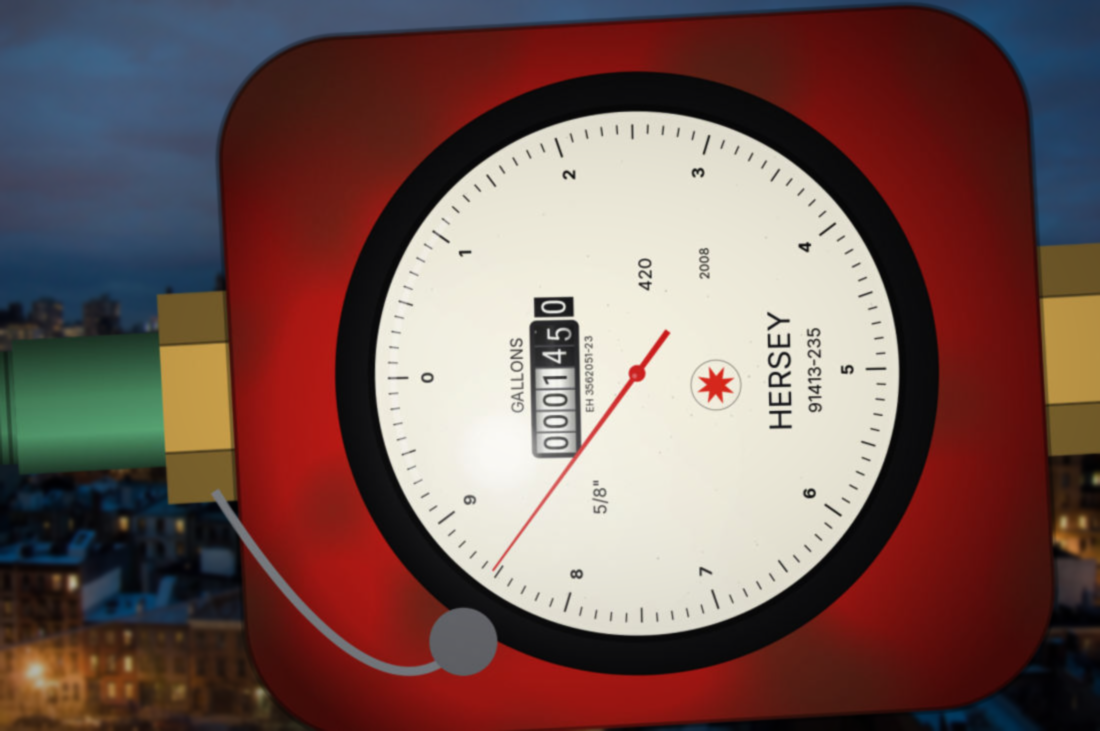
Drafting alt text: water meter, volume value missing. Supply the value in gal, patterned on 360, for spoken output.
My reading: 1448.5
